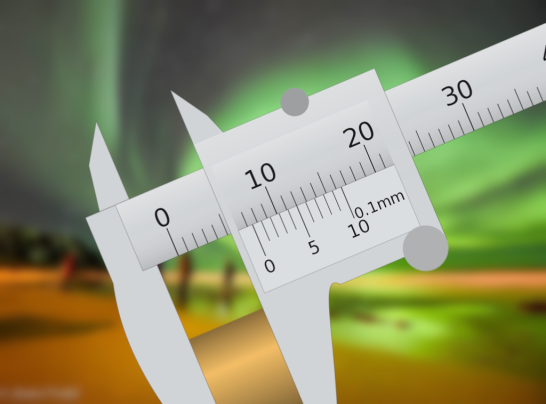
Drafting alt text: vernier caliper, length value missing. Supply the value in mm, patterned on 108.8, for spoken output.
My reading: 7.5
